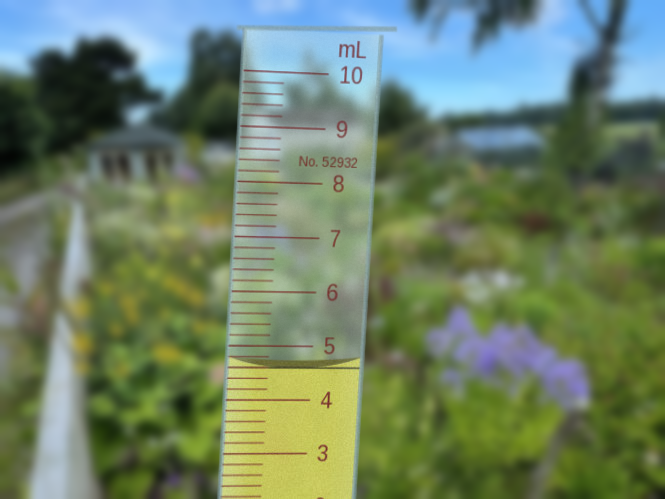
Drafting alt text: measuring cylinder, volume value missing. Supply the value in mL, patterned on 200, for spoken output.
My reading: 4.6
